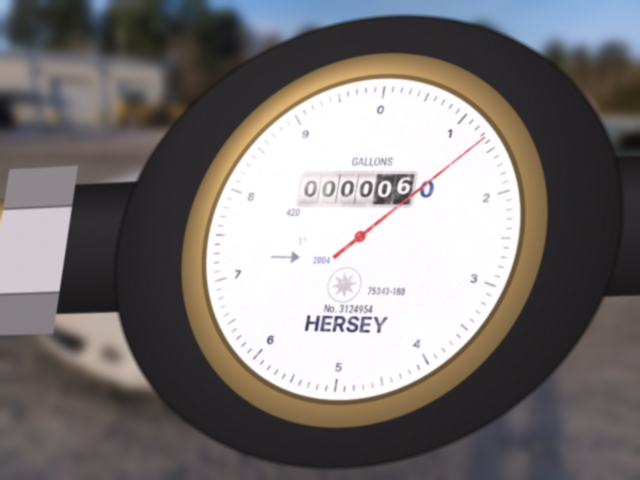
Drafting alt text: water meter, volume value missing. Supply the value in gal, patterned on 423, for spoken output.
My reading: 61.3
